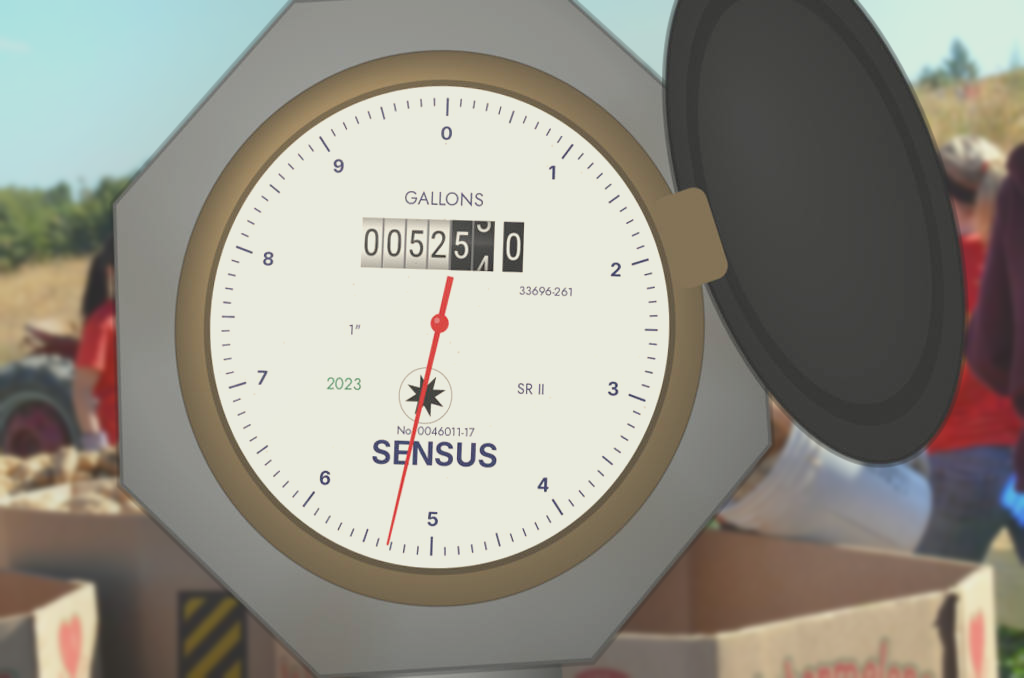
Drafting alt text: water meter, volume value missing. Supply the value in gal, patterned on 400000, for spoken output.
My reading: 52535.3
